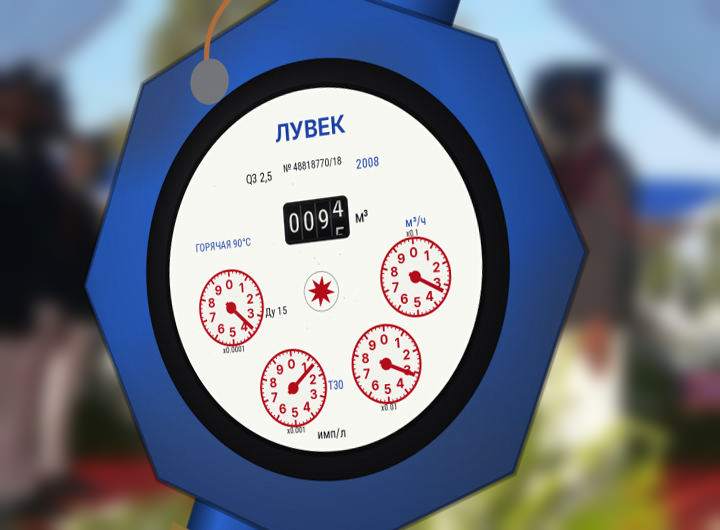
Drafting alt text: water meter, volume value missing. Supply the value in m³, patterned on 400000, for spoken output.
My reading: 94.3313
